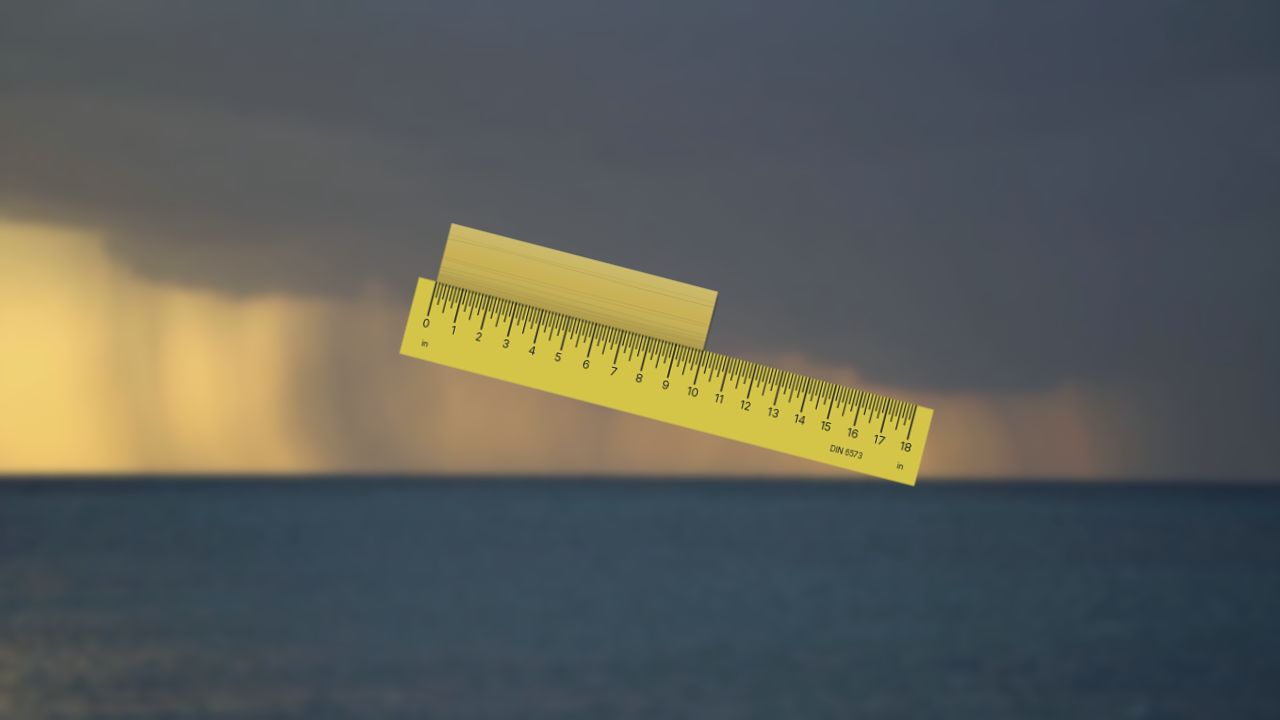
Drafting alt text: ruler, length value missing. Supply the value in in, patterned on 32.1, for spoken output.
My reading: 10
